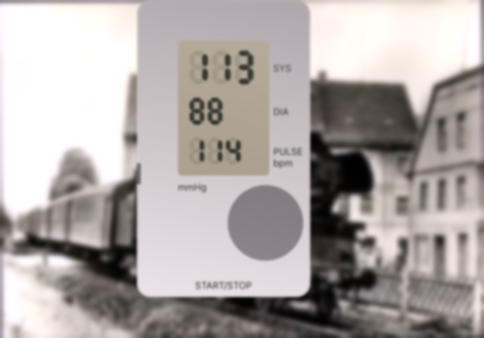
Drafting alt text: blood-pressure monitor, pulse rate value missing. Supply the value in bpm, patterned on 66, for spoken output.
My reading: 114
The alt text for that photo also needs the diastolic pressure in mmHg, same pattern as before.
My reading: 88
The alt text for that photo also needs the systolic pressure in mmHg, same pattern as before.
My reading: 113
